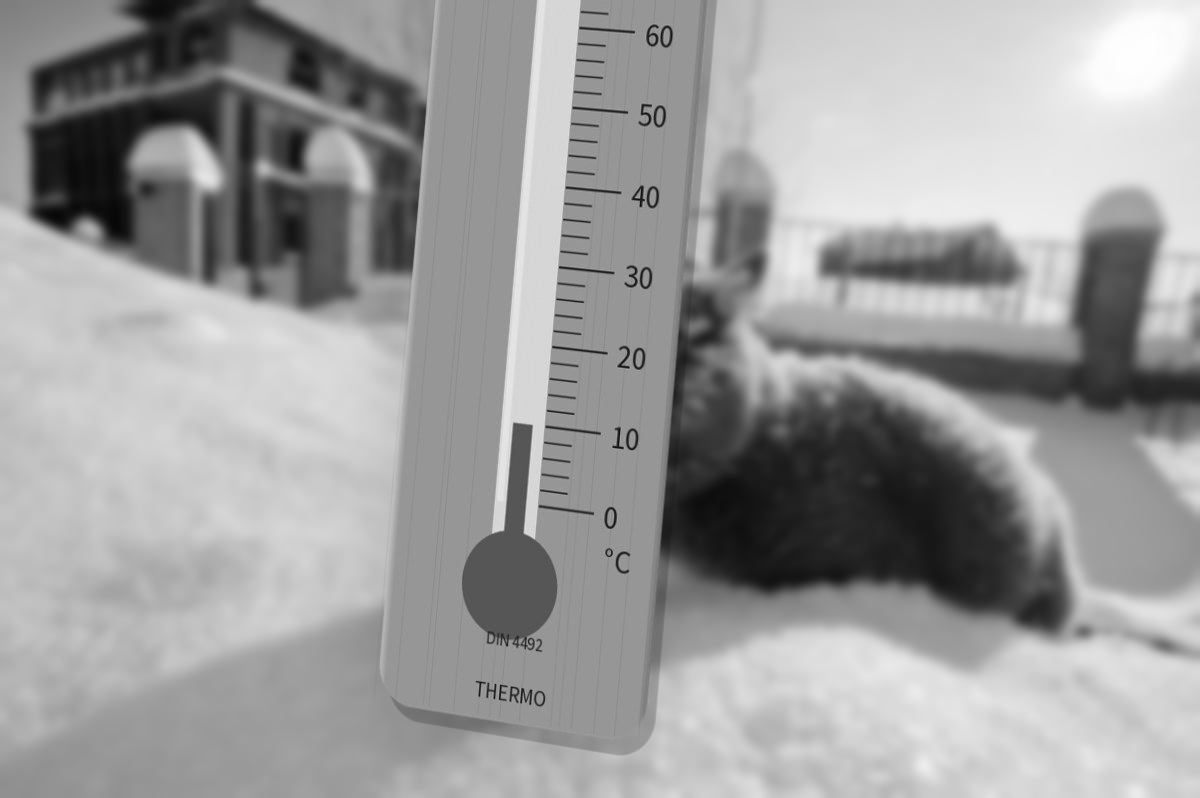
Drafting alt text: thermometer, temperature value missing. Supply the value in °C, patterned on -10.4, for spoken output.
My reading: 10
